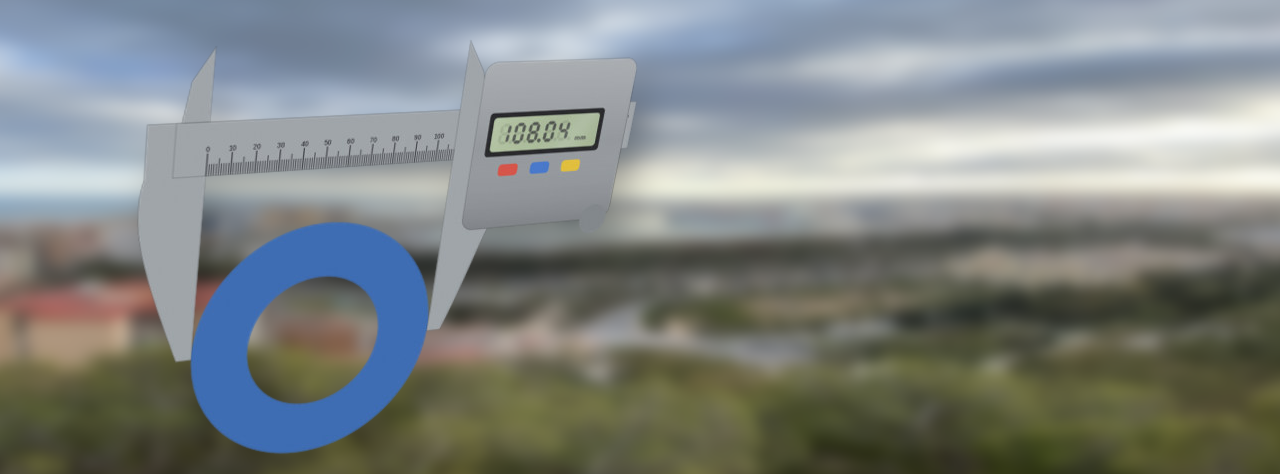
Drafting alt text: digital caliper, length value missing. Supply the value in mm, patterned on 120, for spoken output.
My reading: 108.04
